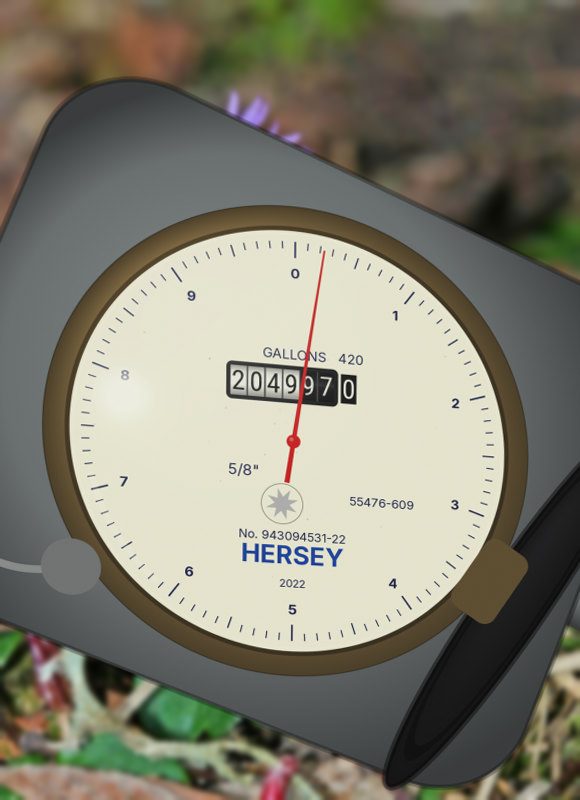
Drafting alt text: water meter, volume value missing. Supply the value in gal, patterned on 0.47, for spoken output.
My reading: 2049970.2
